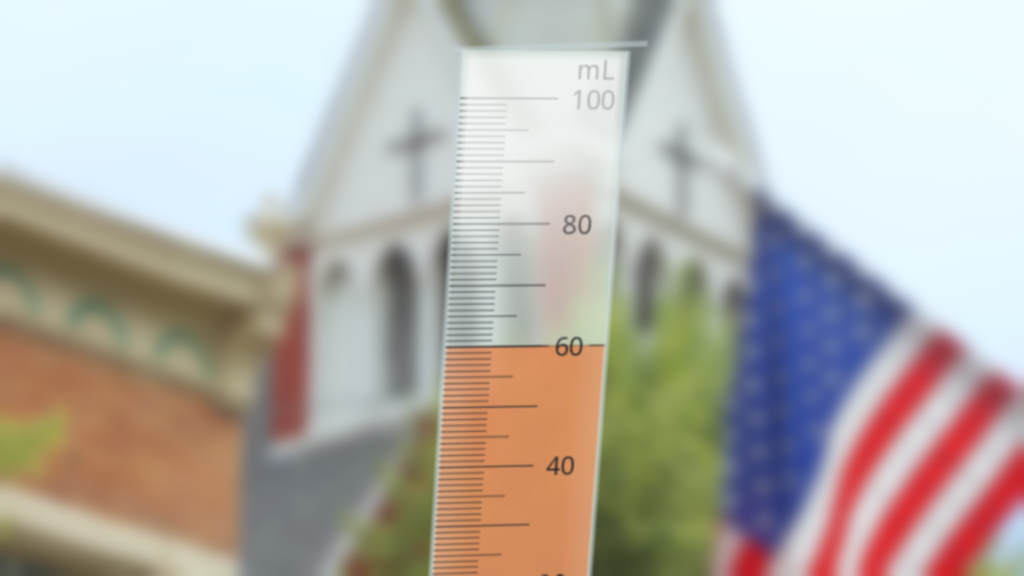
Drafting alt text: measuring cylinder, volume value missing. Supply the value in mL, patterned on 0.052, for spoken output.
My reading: 60
